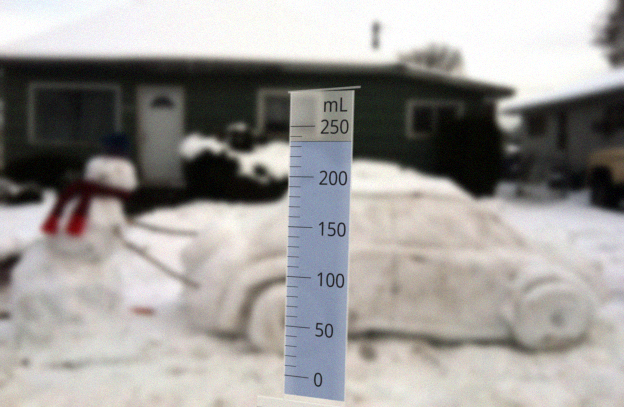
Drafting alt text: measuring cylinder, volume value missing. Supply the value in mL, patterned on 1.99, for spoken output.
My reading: 235
